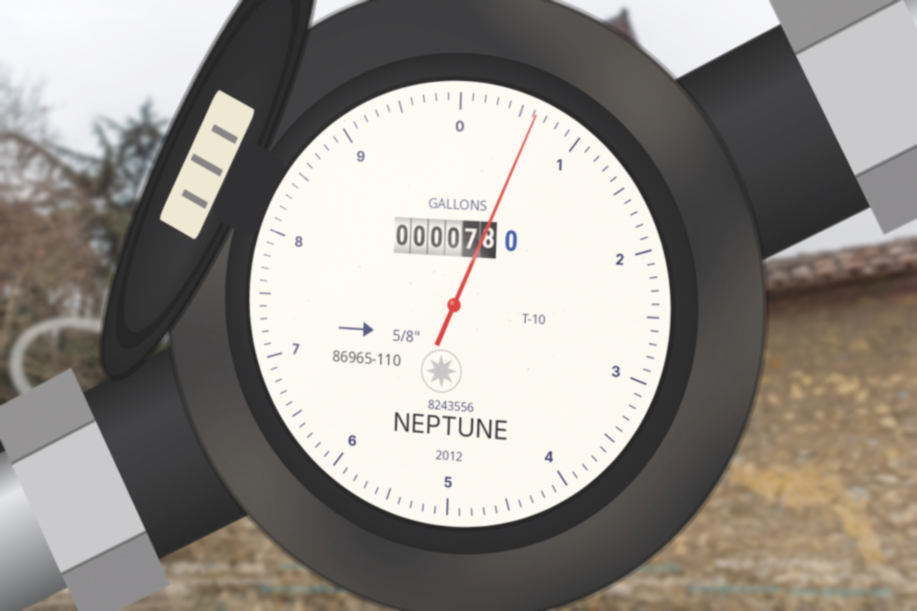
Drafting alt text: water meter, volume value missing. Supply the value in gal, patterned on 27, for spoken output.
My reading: 780.6
